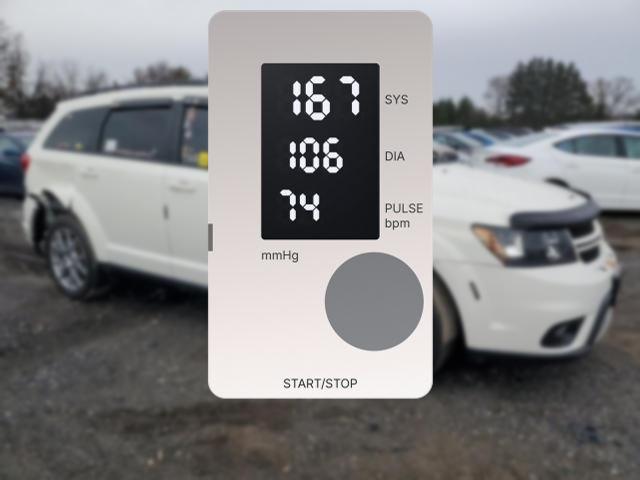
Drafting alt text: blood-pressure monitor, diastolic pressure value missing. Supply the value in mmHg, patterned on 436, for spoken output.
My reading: 106
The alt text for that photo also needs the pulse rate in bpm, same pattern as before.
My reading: 74
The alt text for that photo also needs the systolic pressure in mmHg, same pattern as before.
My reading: 167
